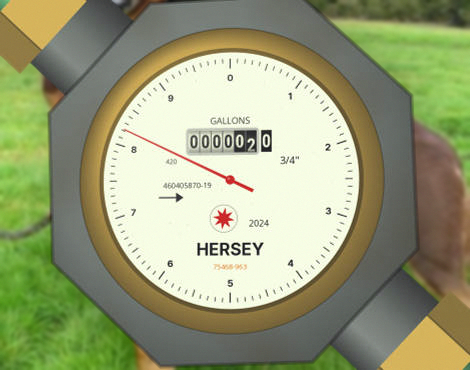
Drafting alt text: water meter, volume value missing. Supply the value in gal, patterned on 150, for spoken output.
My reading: 18.2
